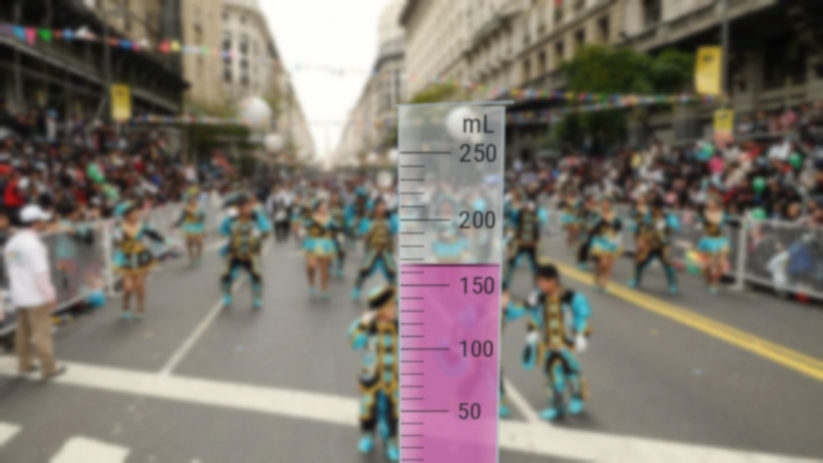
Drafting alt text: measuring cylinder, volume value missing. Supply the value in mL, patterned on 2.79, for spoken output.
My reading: 165
